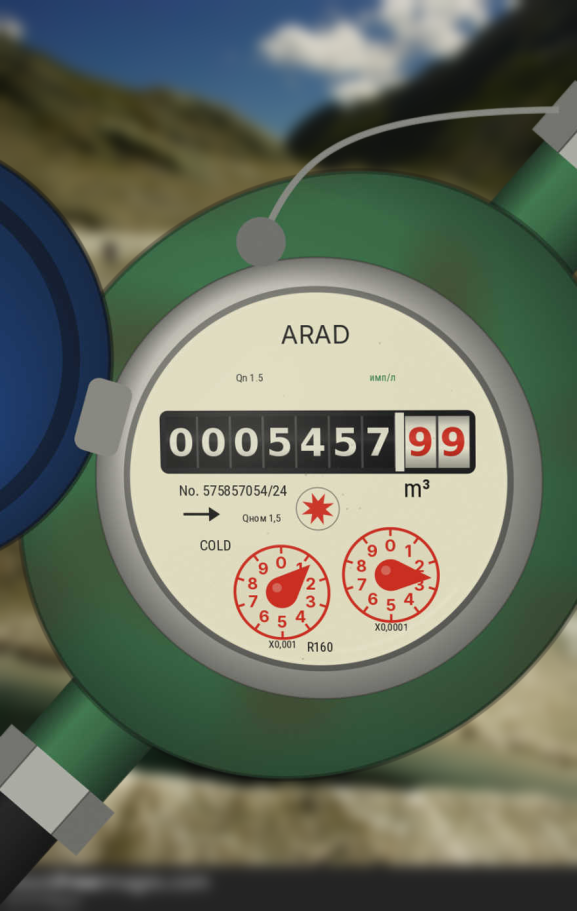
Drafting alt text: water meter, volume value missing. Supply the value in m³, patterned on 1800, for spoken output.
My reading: 5457.9912
